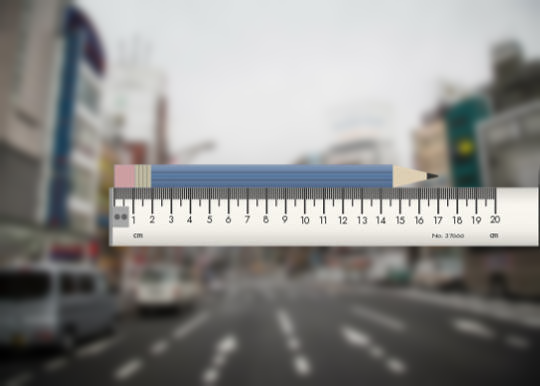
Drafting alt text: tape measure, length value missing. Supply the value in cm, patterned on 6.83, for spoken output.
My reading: 17
